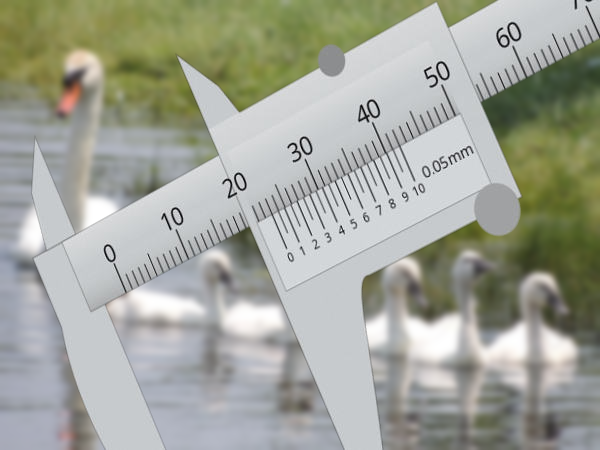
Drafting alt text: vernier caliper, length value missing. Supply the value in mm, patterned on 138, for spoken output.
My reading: 23.0
